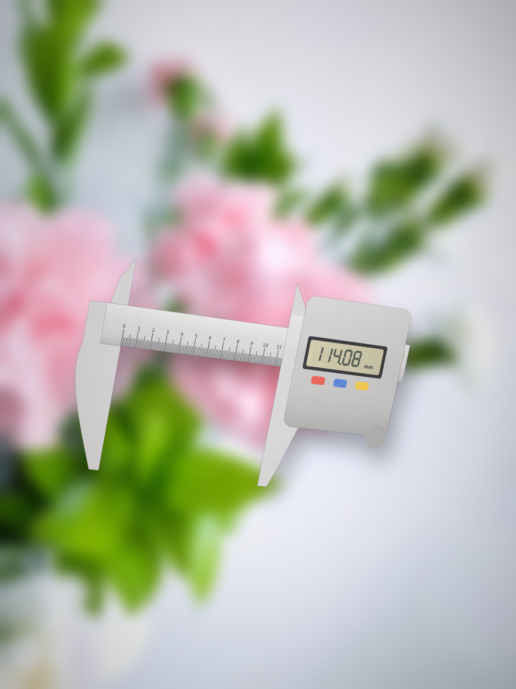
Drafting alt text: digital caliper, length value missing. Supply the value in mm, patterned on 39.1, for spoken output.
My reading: 114.08
